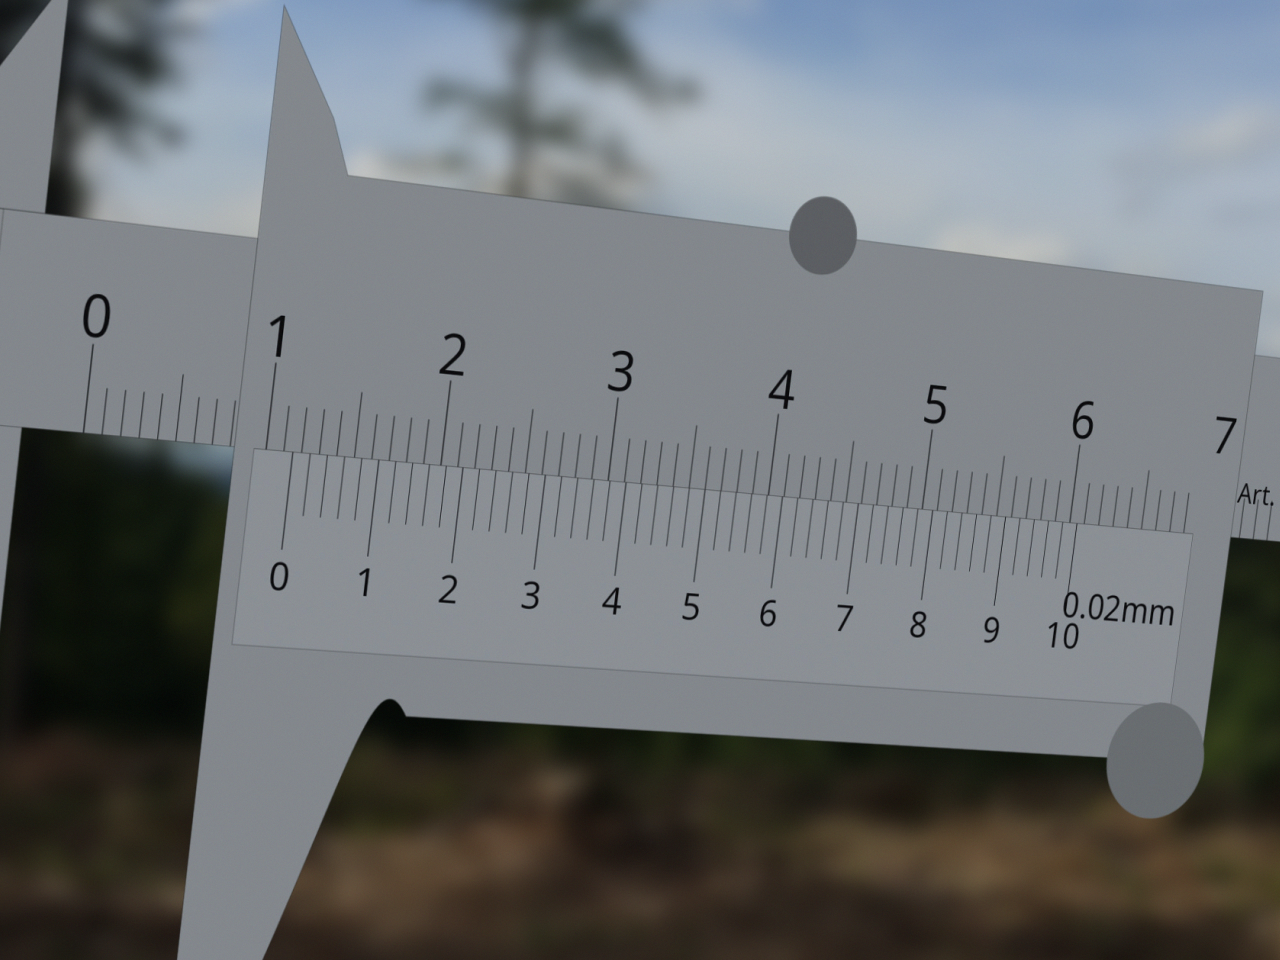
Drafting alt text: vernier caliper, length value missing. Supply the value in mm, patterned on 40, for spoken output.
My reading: 11.5
